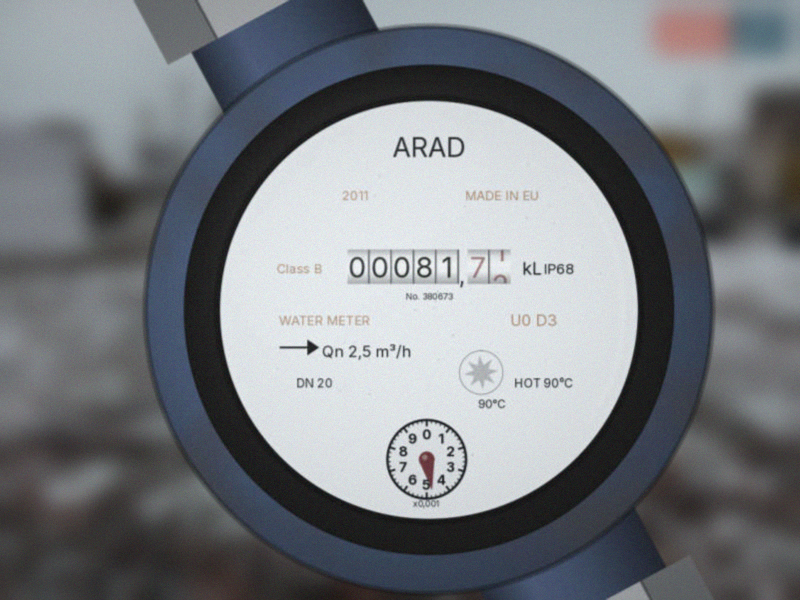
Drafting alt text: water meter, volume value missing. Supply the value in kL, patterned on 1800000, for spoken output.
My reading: 81.714
